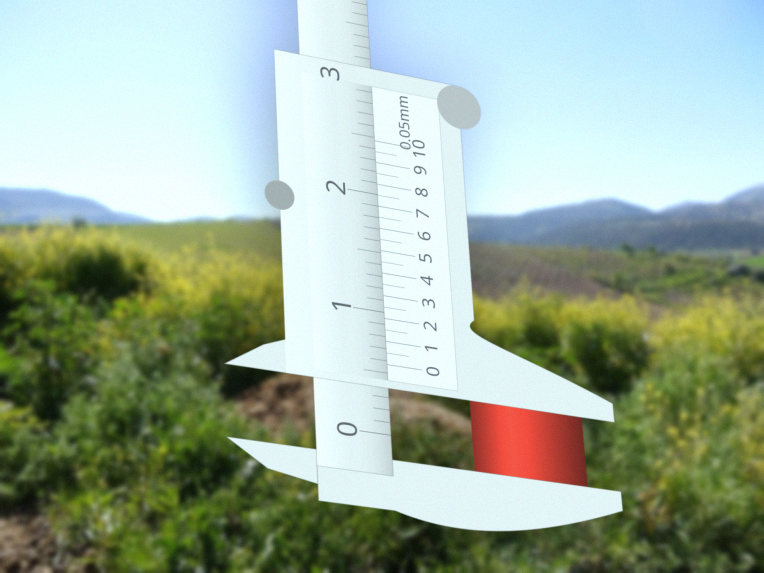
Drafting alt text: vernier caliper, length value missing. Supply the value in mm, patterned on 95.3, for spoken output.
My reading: 5.7
